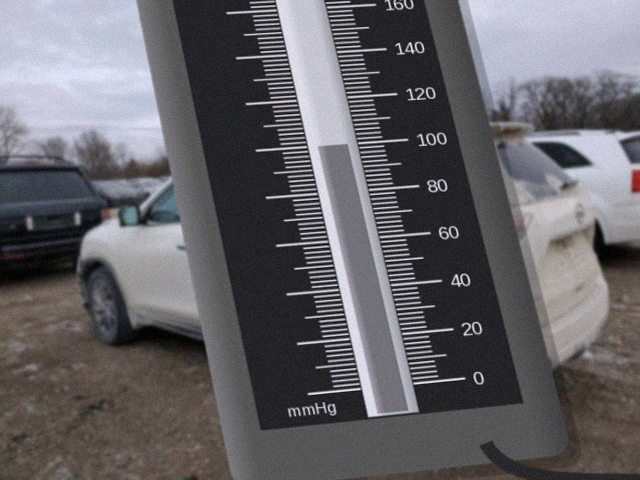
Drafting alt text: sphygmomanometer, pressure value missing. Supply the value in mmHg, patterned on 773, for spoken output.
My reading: 100
